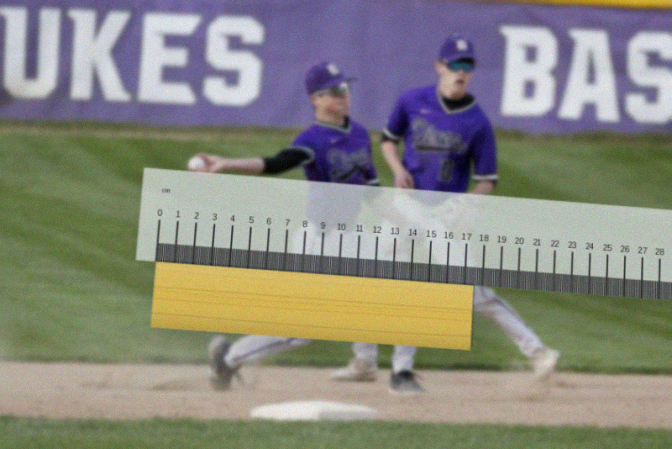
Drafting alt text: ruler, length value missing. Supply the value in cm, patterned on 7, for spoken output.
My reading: 17.5
